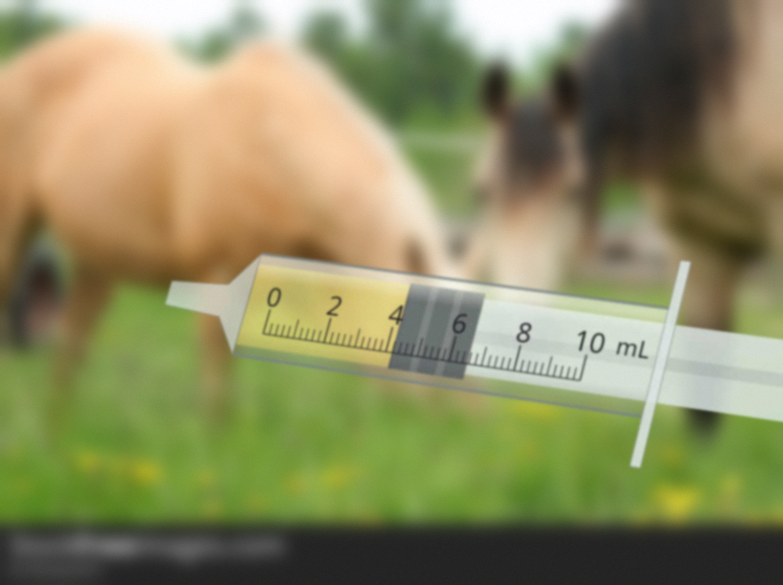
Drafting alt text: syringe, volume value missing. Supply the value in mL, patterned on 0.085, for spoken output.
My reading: 4.2
